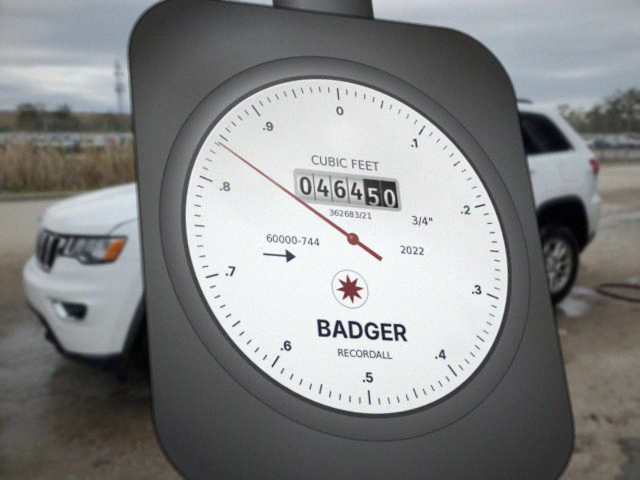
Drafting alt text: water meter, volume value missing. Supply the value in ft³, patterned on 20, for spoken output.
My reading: 46449.84
